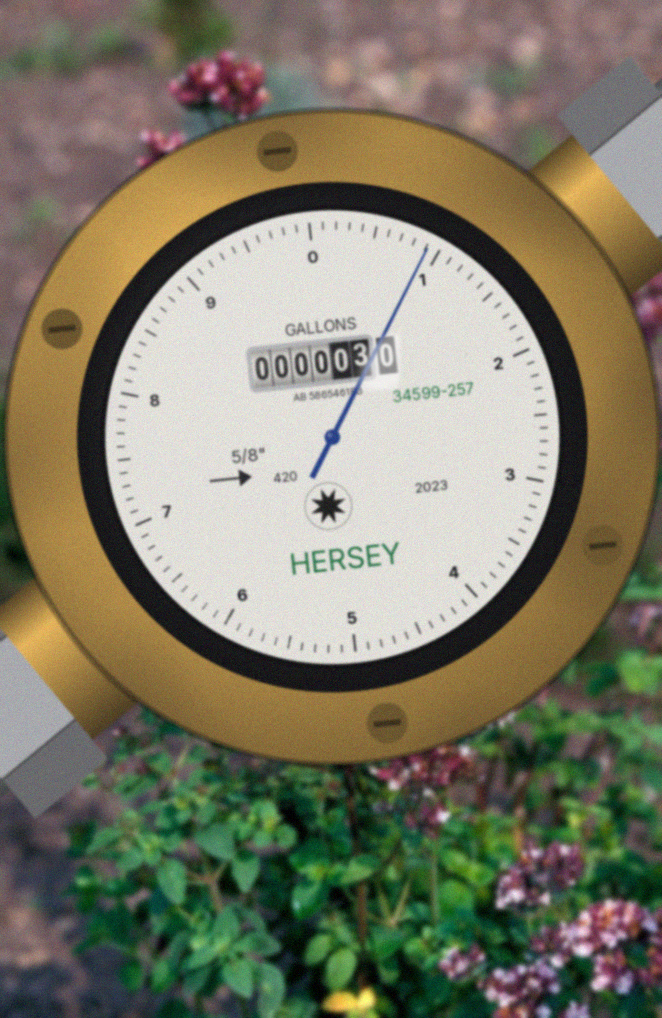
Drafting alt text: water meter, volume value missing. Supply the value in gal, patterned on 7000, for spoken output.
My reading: 30.9
